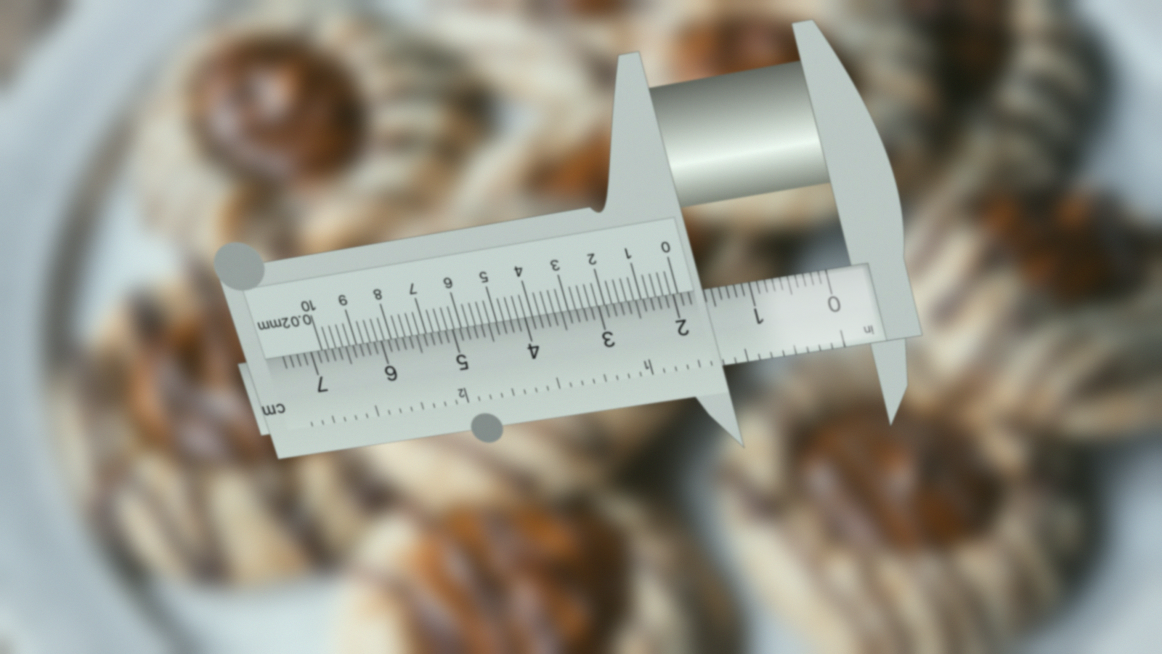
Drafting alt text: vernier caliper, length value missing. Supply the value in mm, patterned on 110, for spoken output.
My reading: 19.4
